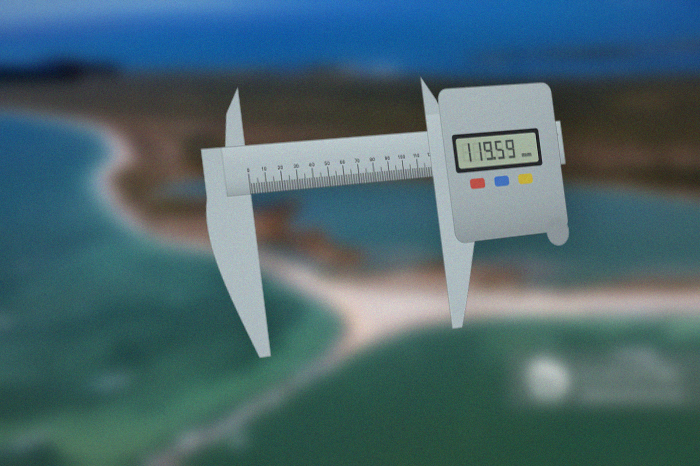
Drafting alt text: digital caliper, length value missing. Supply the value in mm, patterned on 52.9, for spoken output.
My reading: 119.59
